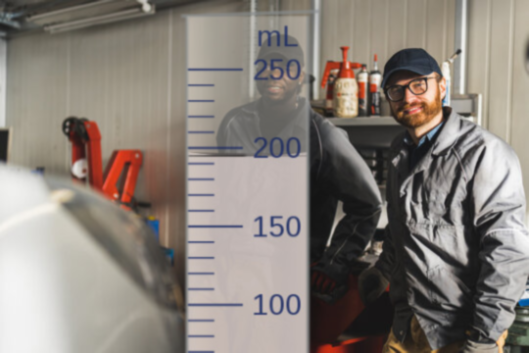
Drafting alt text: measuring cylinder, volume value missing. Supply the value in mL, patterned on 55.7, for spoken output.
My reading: 195
